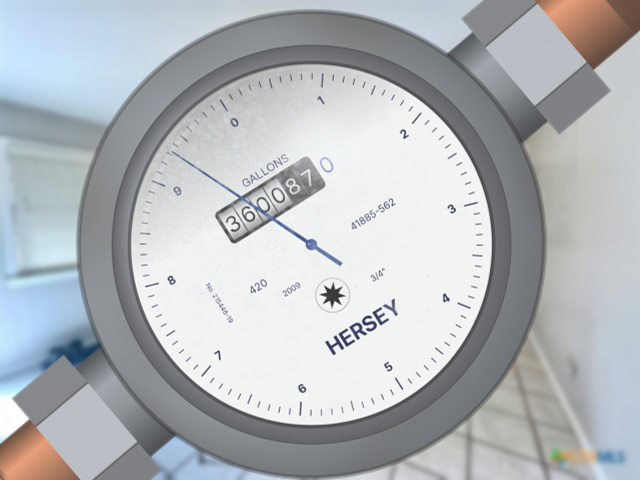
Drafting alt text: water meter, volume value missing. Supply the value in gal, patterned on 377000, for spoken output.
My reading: 3600869.3
